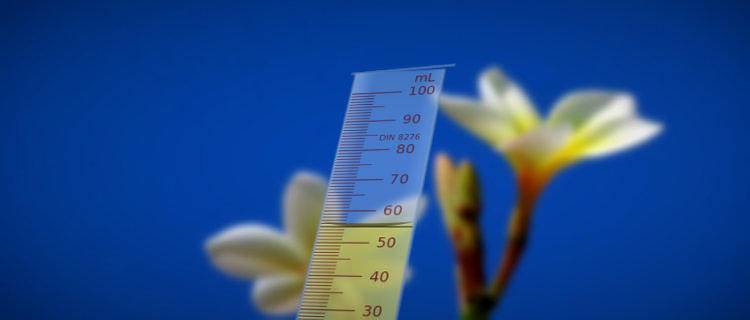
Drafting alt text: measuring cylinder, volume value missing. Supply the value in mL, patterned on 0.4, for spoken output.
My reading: 55
